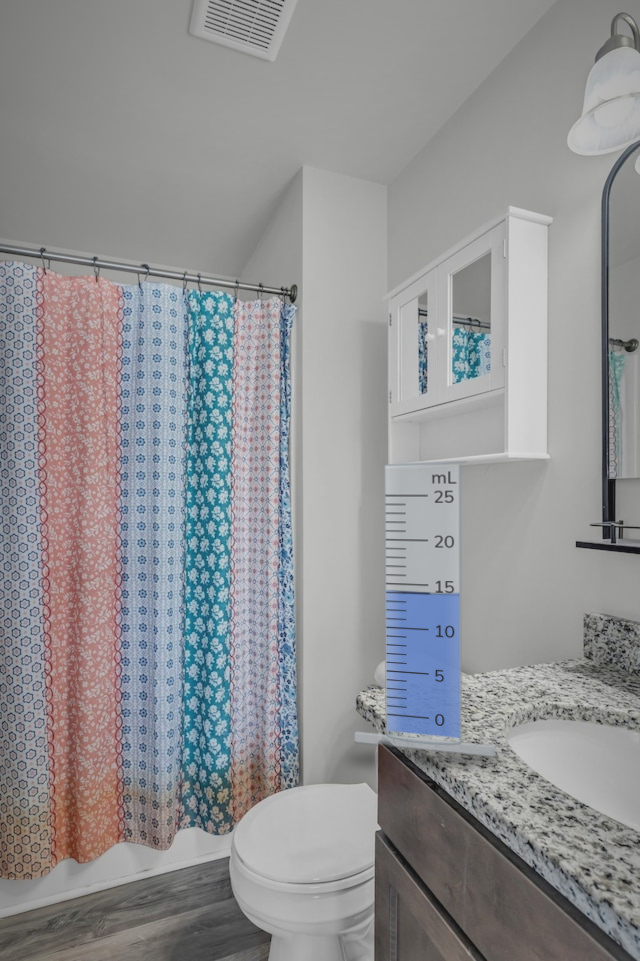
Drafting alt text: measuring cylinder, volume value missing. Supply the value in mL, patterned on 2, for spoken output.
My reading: 14
